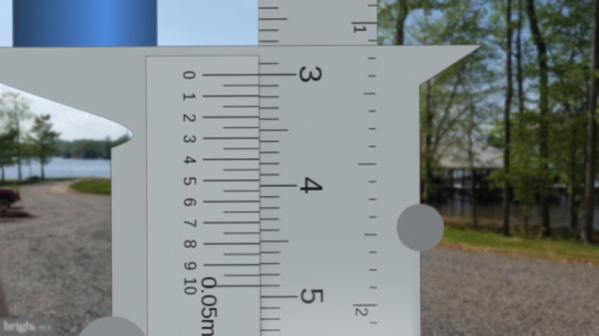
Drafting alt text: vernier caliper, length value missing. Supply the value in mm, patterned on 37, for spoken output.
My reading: 30.0
